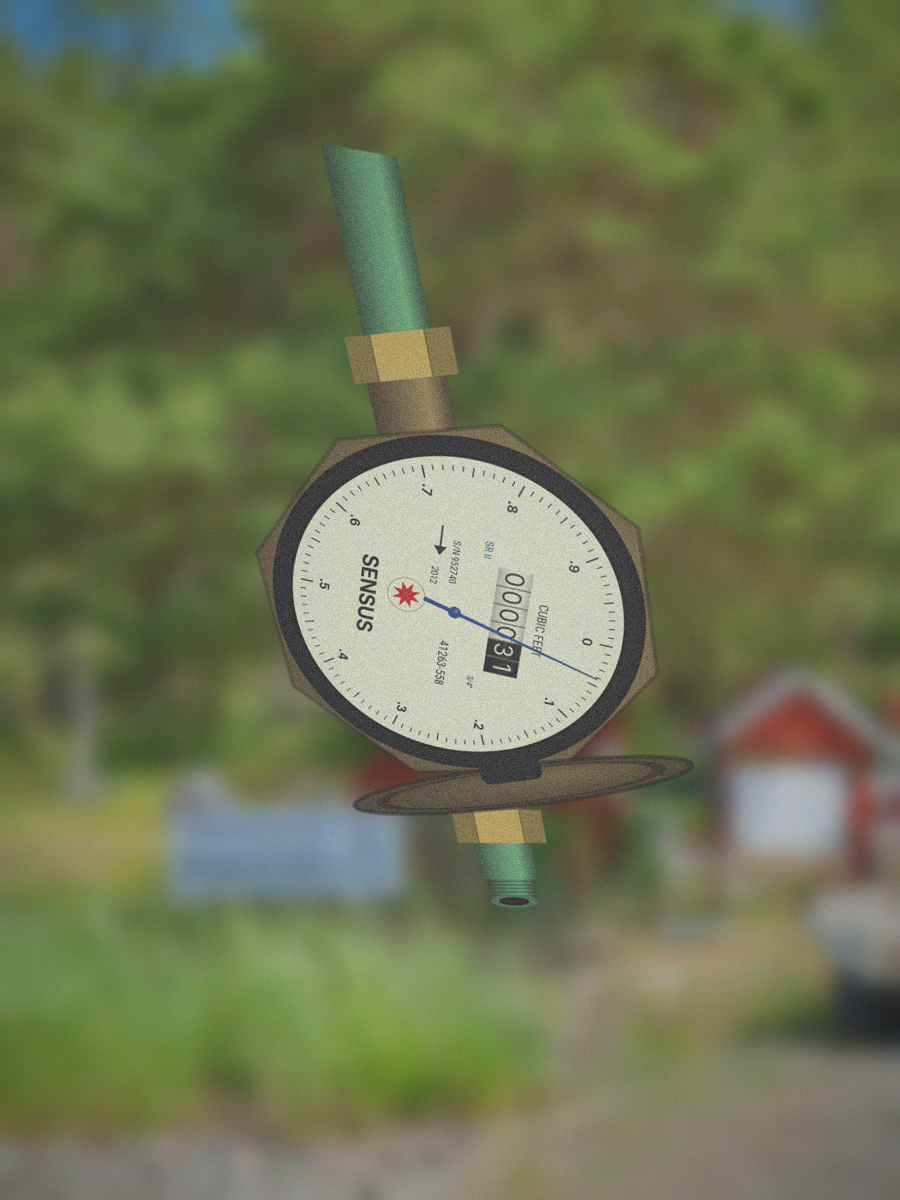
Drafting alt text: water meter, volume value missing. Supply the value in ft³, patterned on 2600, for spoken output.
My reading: 31.04
